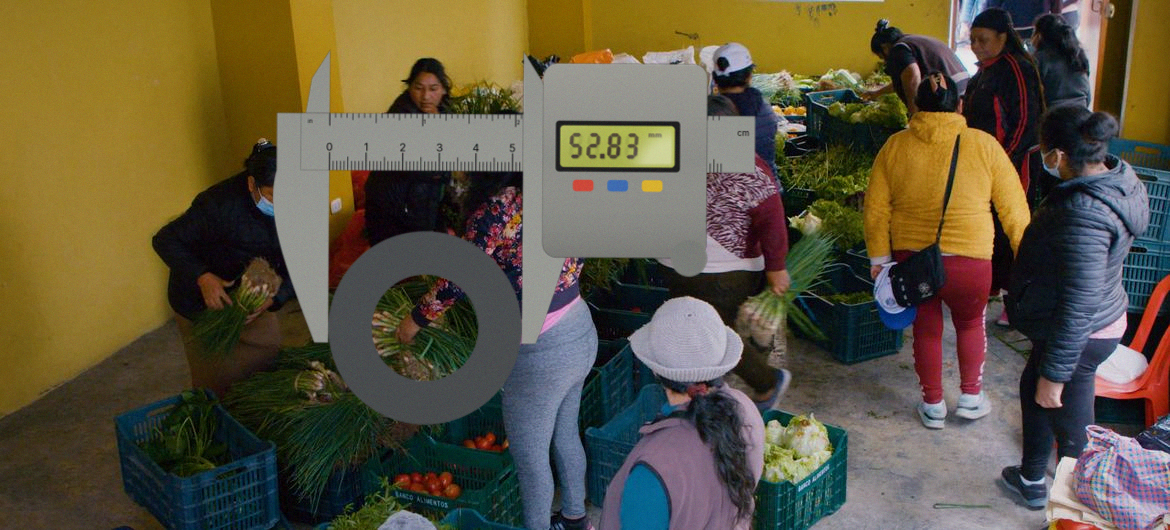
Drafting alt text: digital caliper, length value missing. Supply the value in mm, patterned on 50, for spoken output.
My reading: 52.83
